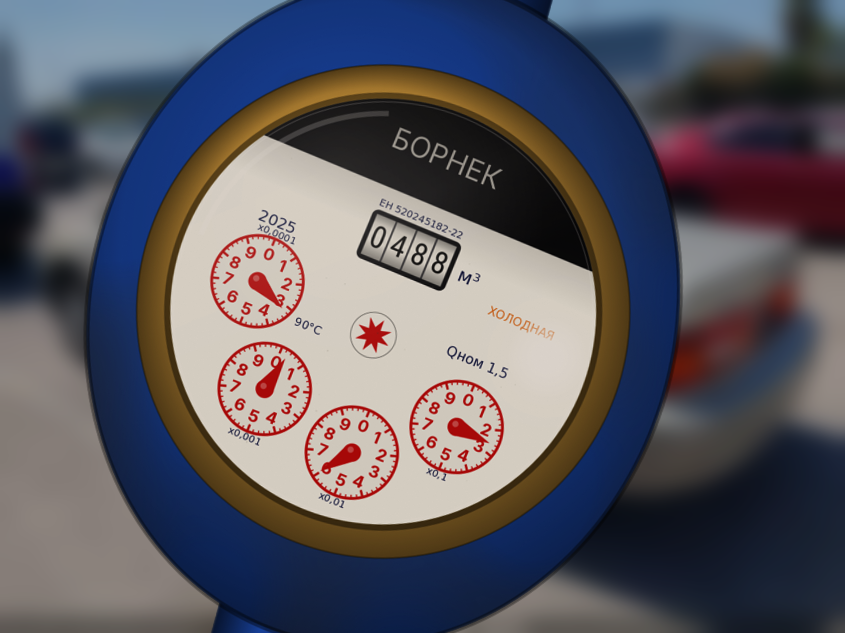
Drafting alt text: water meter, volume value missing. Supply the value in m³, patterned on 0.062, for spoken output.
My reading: 488.2603
